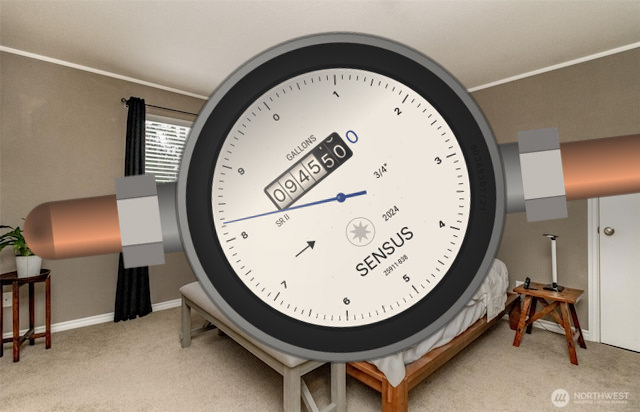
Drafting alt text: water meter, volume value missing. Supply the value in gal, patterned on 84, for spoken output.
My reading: 945498.2
